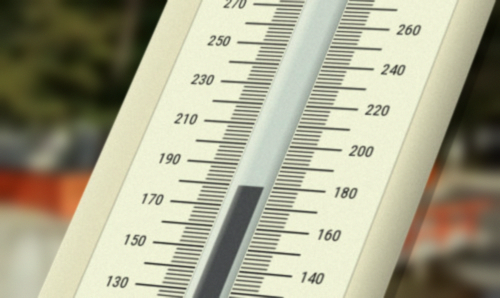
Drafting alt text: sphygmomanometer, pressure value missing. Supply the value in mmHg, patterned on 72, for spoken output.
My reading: 180
